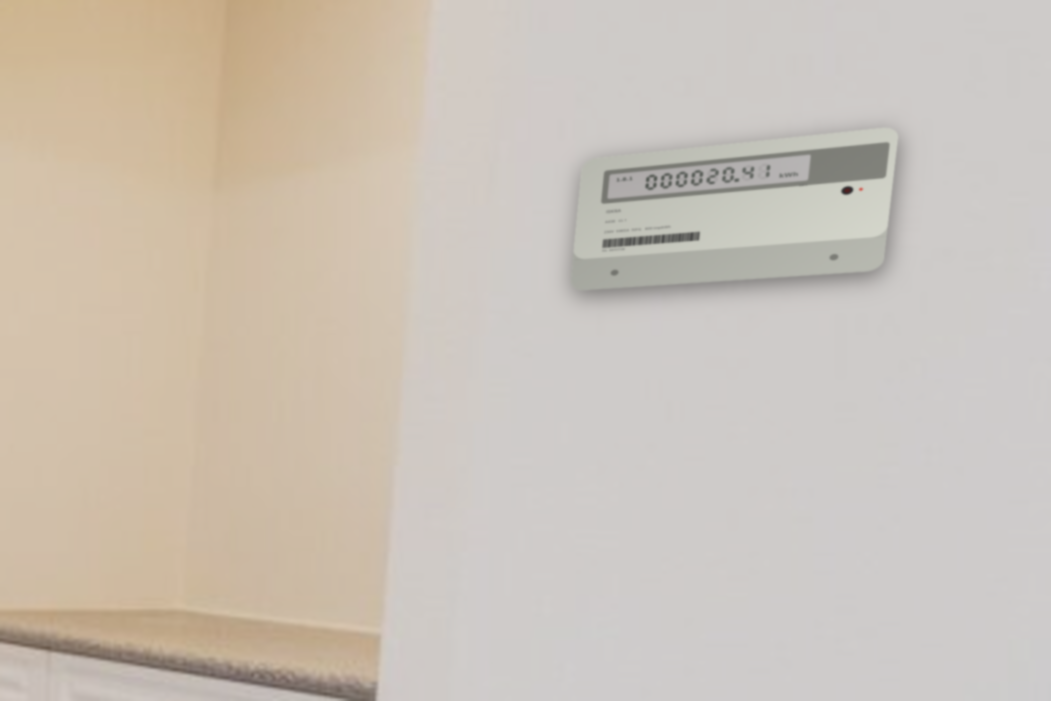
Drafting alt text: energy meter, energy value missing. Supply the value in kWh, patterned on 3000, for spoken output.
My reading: 20.41
